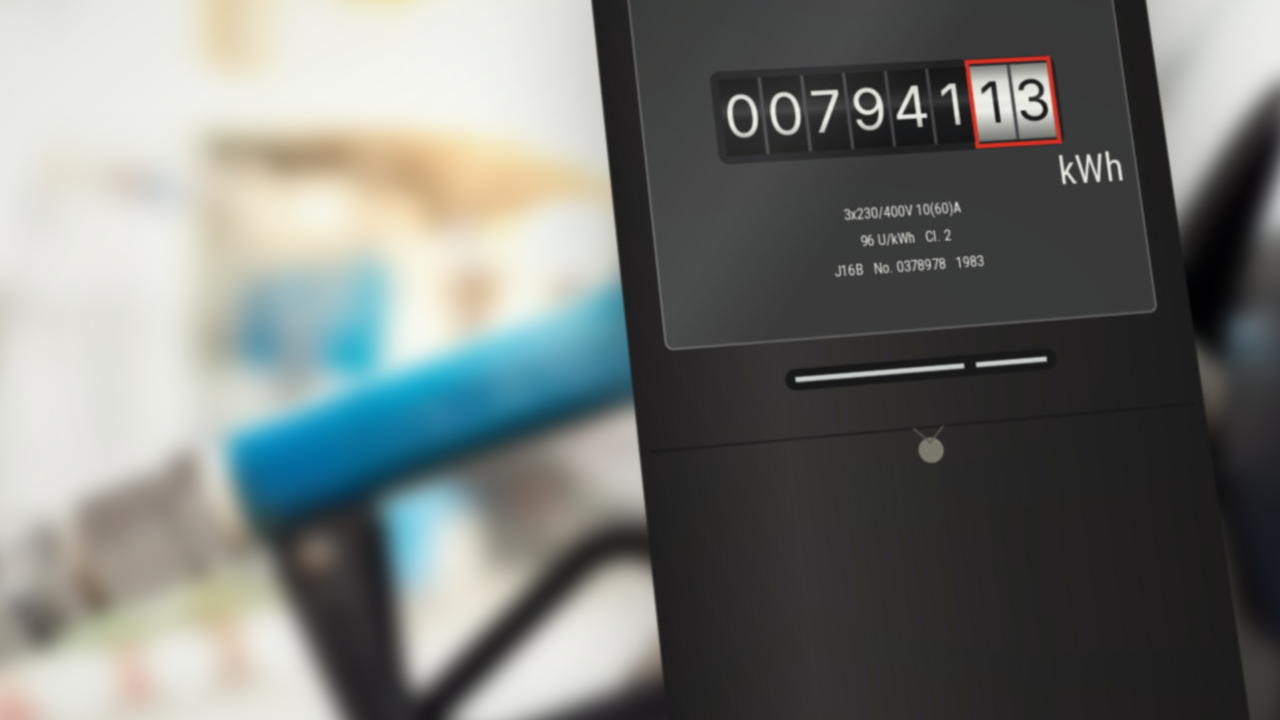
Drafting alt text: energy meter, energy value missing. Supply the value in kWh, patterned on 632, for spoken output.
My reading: 7941.13
